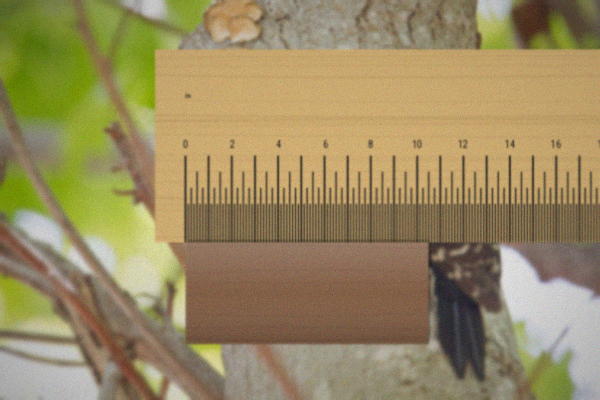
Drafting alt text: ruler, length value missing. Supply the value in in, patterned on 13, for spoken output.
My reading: 10.5
